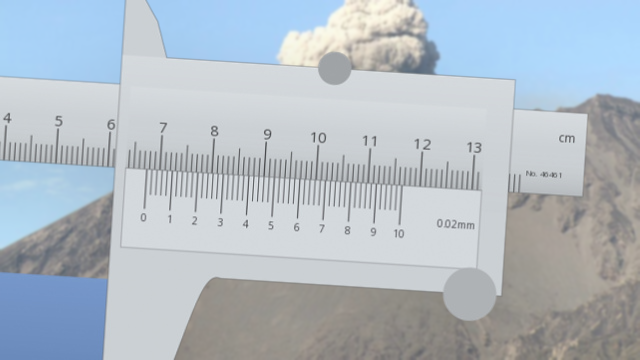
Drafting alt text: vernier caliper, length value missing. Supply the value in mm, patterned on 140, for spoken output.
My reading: 67.5
